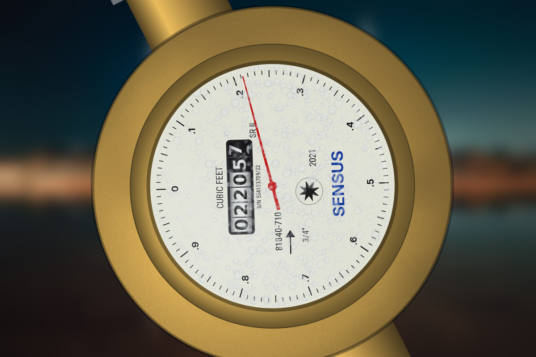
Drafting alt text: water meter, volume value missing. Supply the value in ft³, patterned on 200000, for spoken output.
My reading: 22057.21
